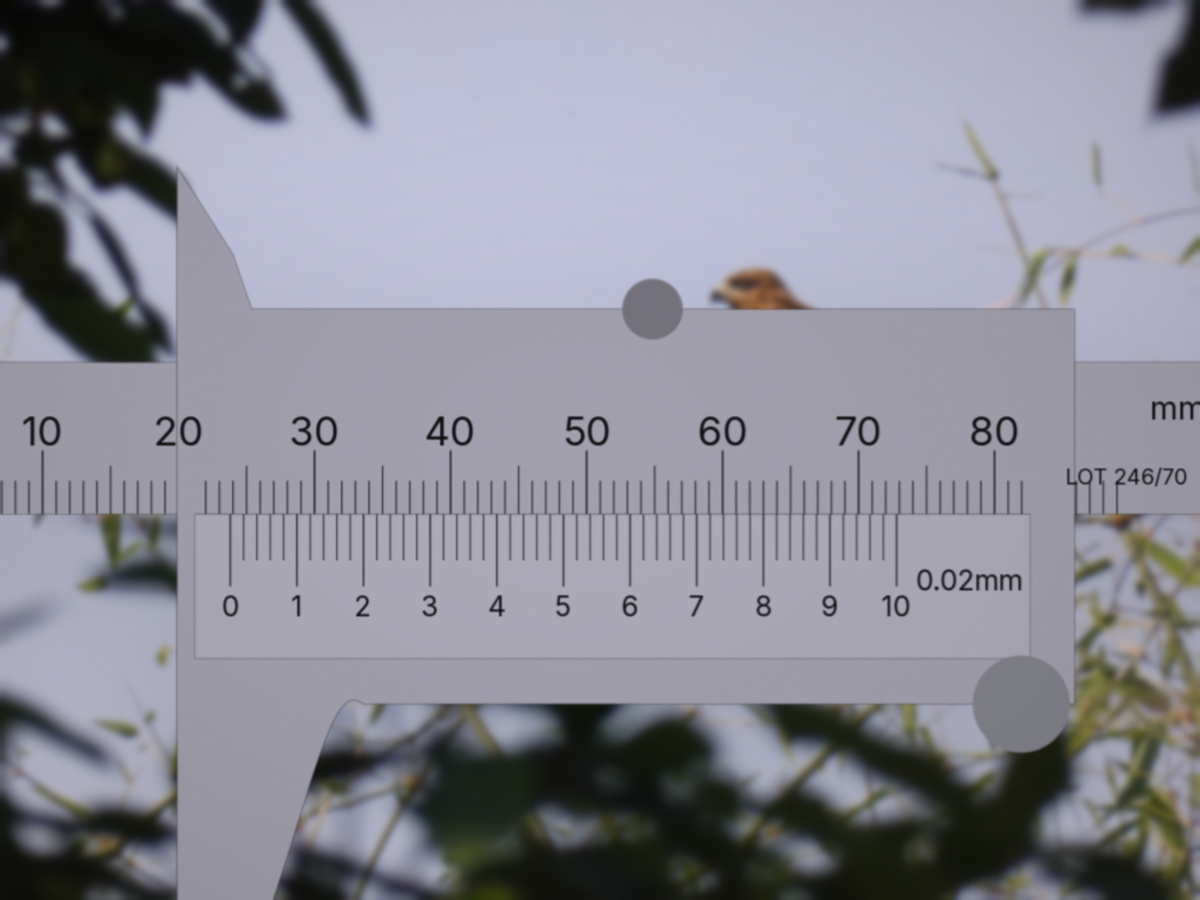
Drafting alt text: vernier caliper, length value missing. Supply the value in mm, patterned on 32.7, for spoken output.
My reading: 23.8
